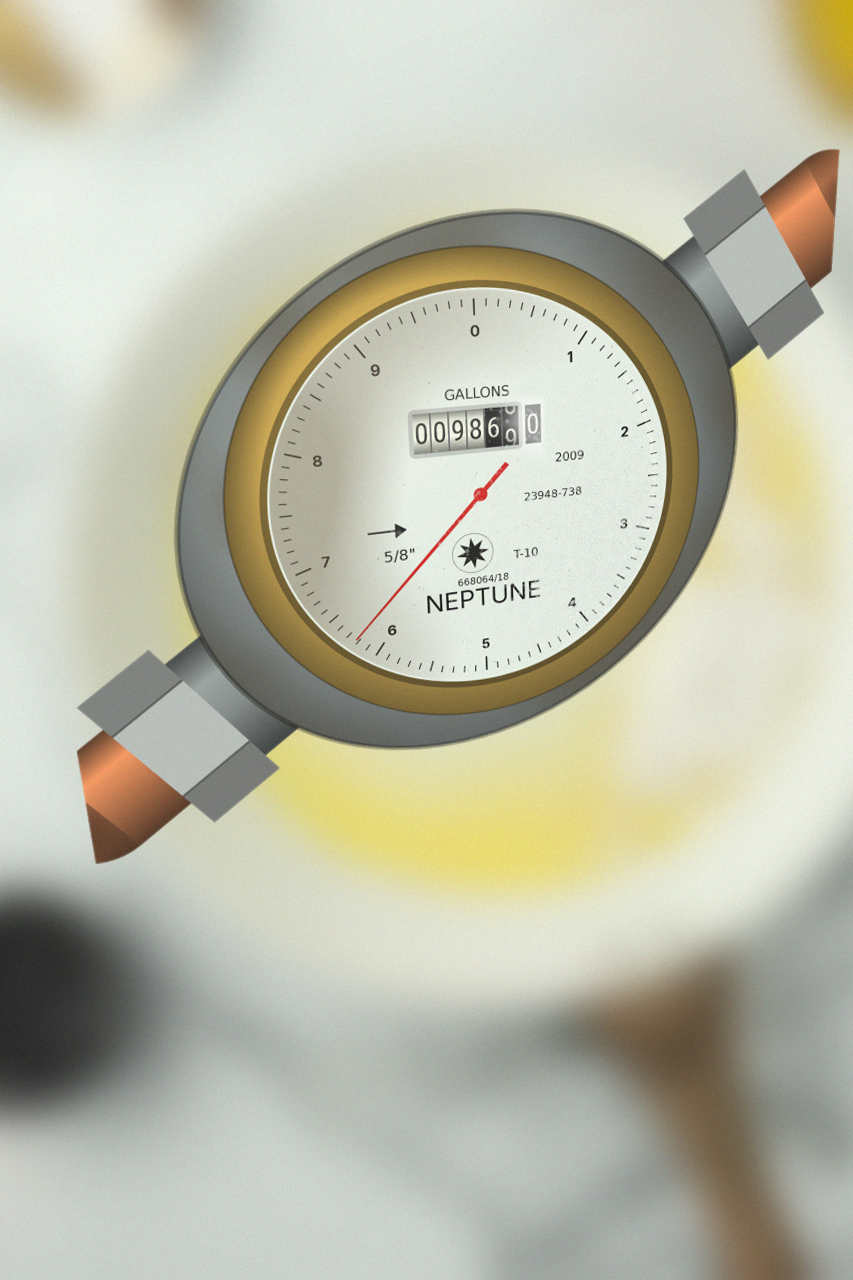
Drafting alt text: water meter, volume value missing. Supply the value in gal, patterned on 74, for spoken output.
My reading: 98686.2
